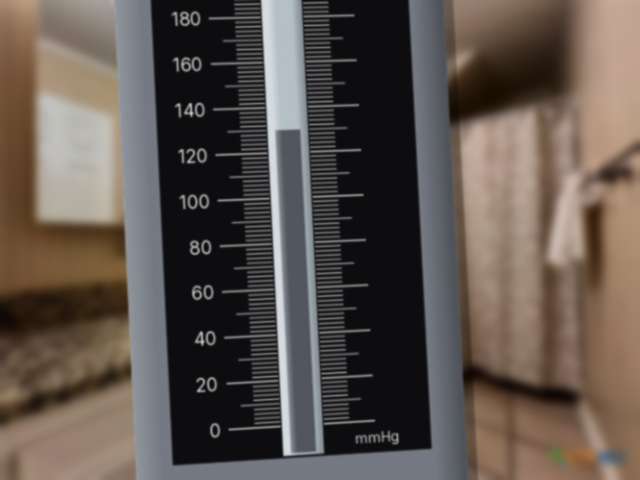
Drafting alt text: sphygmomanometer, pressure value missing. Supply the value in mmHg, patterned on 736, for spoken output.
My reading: 130
